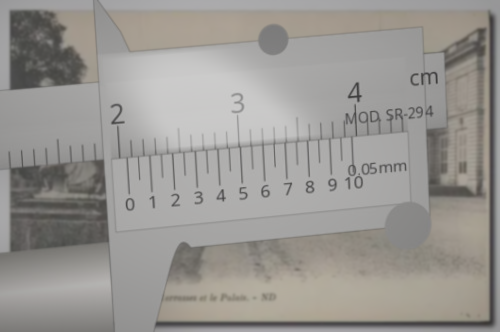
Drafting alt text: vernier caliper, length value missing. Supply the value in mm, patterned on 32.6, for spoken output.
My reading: 20.6
